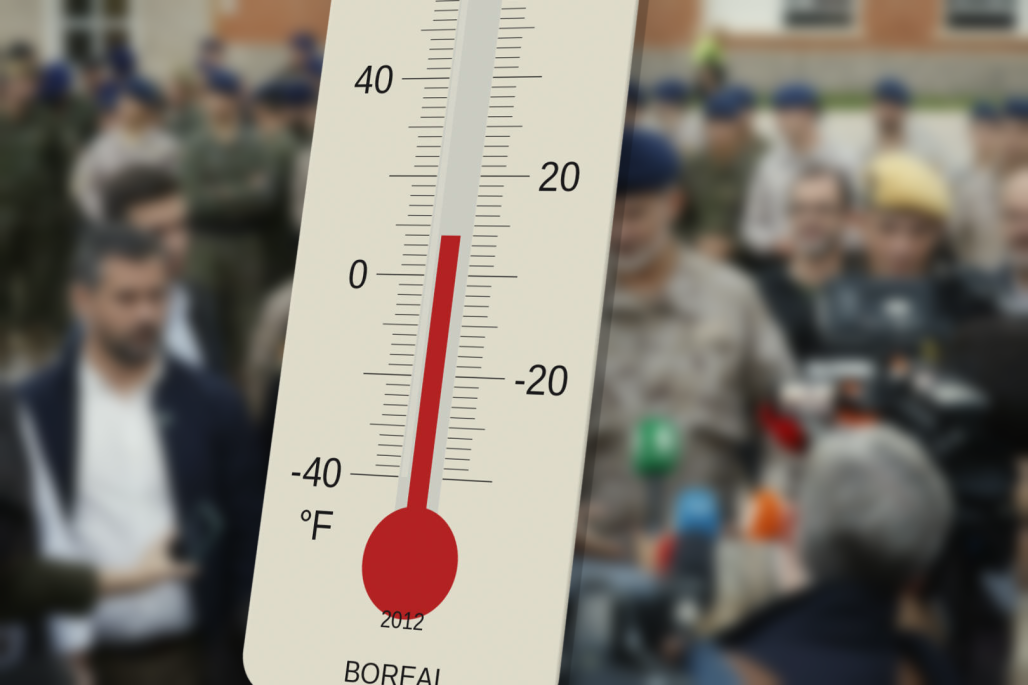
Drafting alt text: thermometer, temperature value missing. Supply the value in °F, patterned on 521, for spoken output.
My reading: 8
